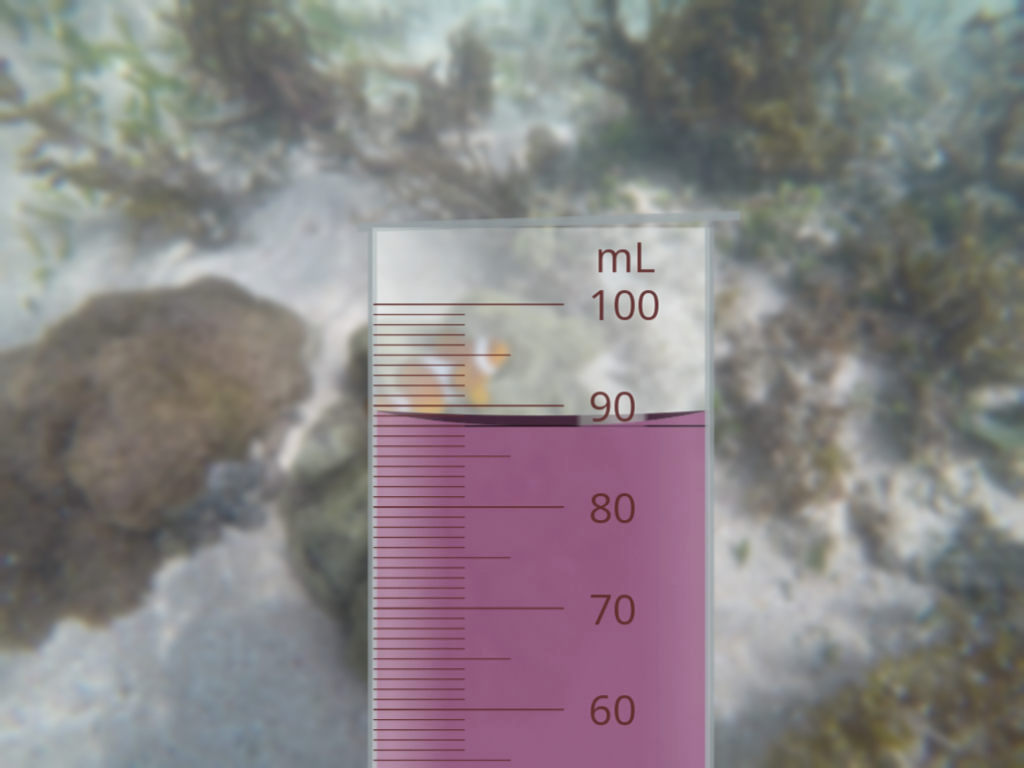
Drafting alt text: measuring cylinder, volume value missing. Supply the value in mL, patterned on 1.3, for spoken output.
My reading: 88
